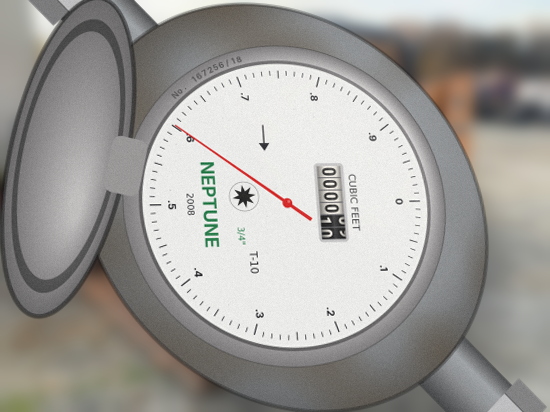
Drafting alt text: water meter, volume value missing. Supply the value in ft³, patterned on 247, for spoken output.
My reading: 9.60
